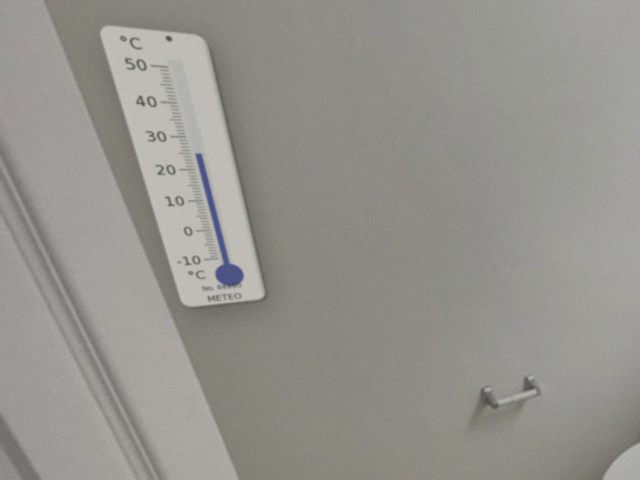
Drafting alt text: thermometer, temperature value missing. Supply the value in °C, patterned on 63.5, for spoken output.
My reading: 25
